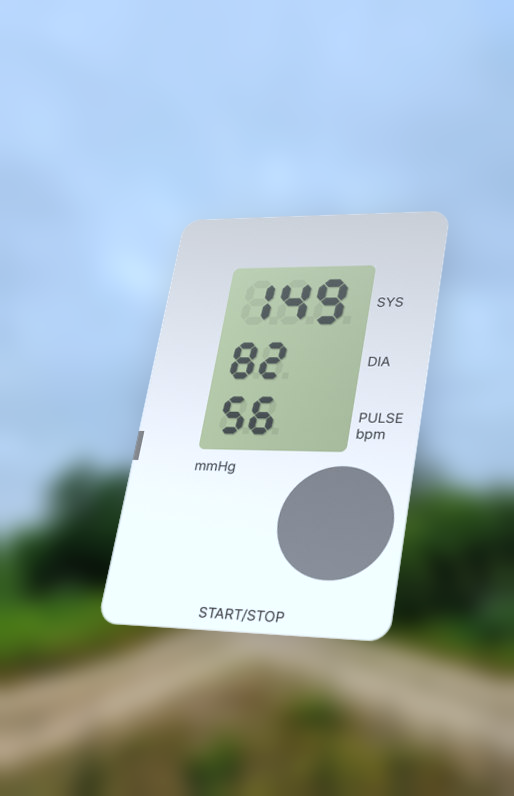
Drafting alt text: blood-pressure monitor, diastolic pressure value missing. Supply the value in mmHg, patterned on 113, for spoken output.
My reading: 82
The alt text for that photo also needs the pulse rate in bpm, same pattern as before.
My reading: 56
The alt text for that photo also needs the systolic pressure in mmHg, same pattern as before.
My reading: 149
